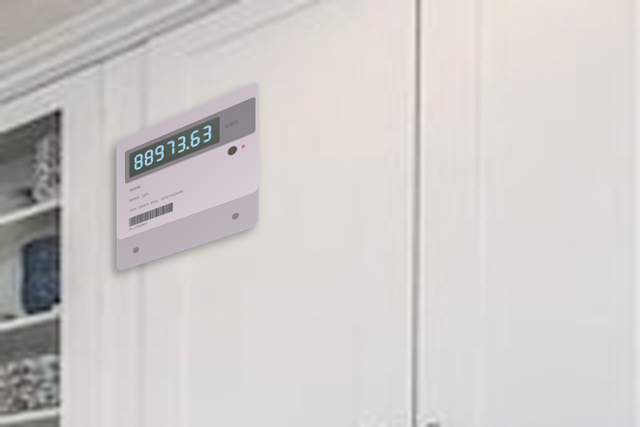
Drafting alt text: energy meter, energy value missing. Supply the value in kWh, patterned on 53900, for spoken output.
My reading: 88973.63
